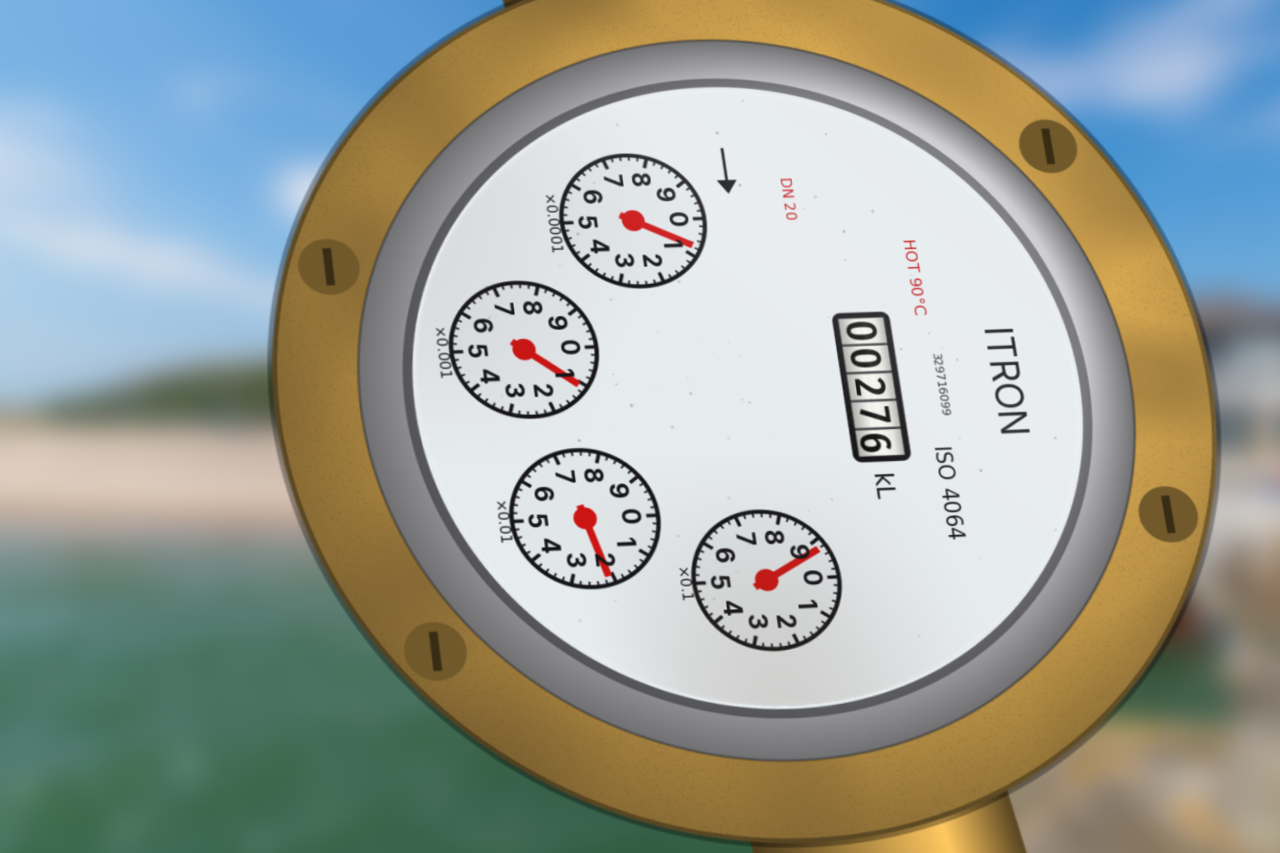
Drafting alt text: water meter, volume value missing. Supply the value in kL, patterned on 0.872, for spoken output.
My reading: 275.9210
